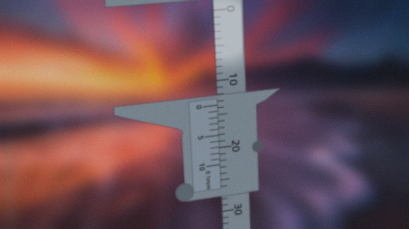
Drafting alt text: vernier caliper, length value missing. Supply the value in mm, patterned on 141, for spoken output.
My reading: 13.6
